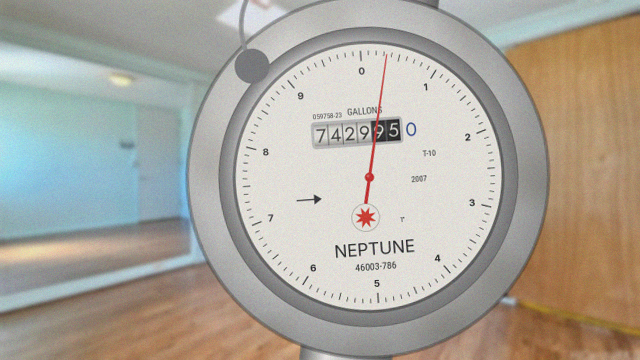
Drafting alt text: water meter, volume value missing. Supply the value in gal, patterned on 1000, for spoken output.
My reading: 7429950.3
